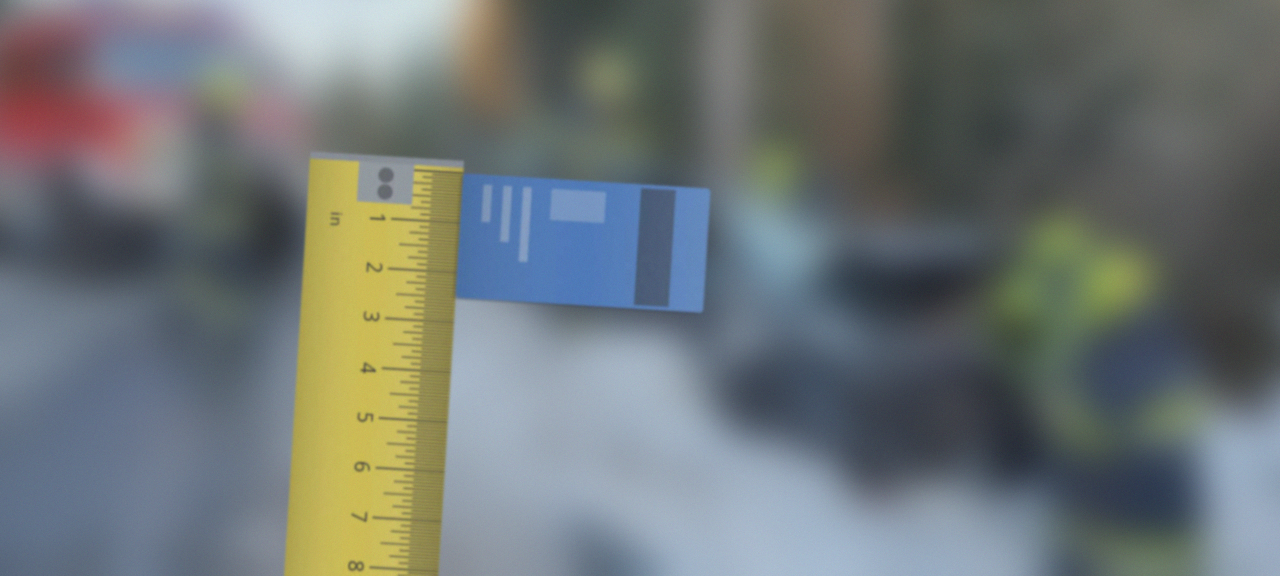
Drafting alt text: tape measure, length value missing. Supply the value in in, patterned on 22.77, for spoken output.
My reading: 2.5
